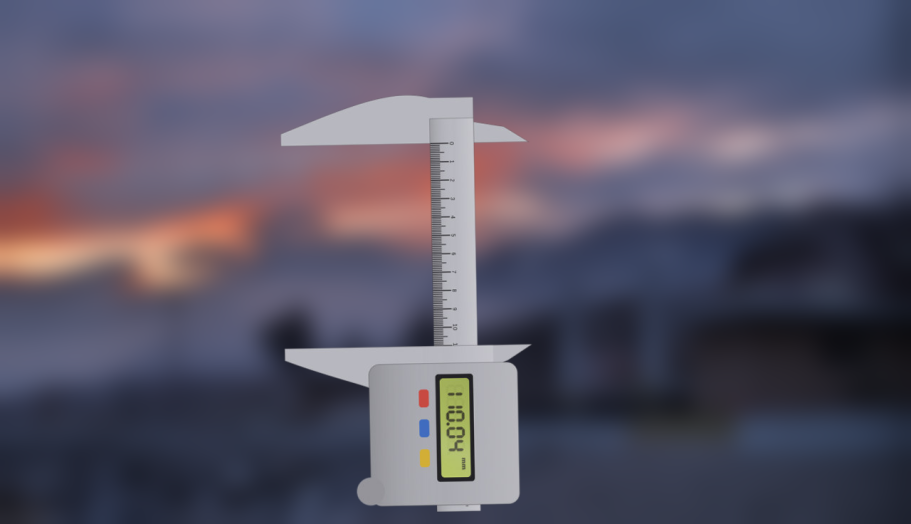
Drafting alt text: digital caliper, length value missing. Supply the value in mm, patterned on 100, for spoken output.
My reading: 110.04
